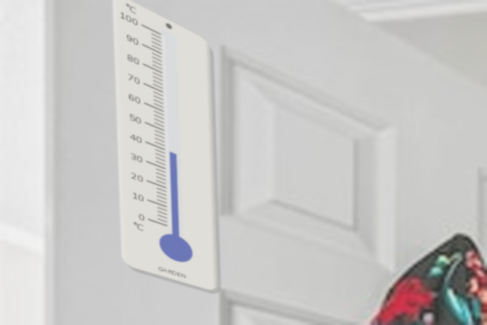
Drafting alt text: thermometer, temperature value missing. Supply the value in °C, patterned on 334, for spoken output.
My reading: 40
